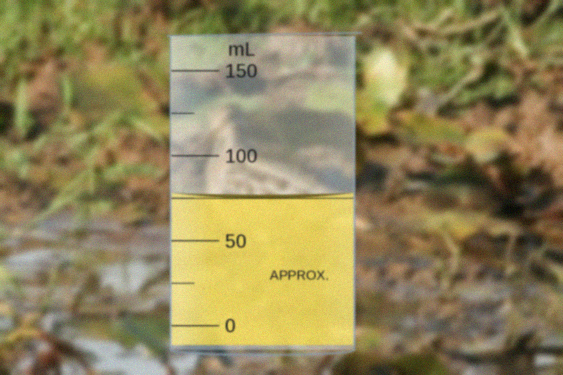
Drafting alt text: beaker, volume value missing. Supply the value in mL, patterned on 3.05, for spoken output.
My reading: 75
